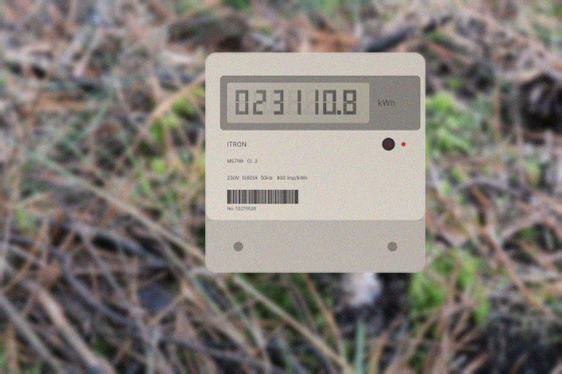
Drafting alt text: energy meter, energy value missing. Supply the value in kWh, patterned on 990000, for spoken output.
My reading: 23110.8
